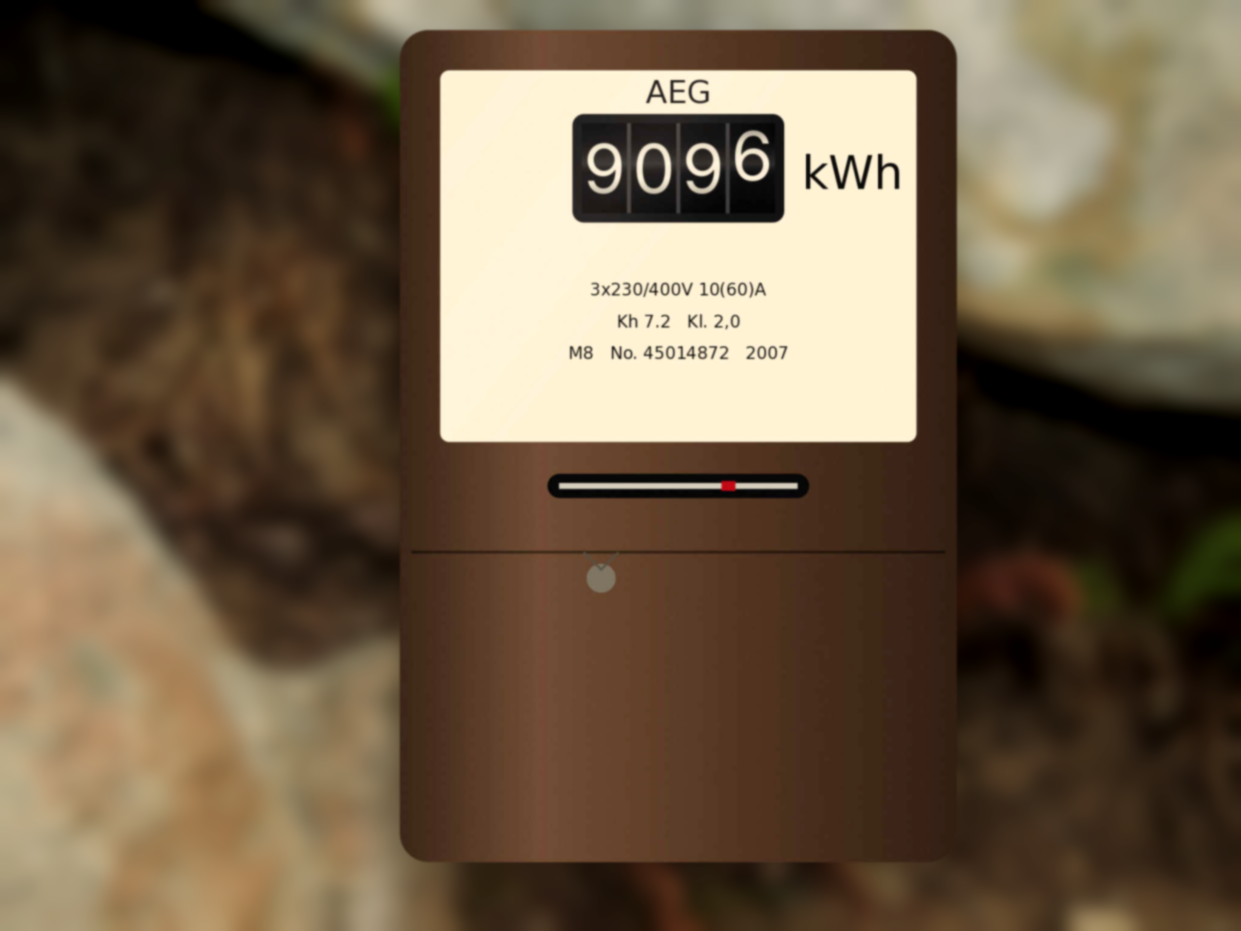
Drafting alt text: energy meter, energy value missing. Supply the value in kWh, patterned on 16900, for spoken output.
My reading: 9096
